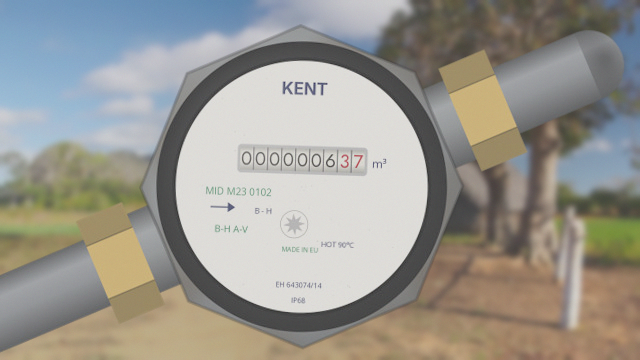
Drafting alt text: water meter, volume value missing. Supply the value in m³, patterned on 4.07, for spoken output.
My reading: 6.37
